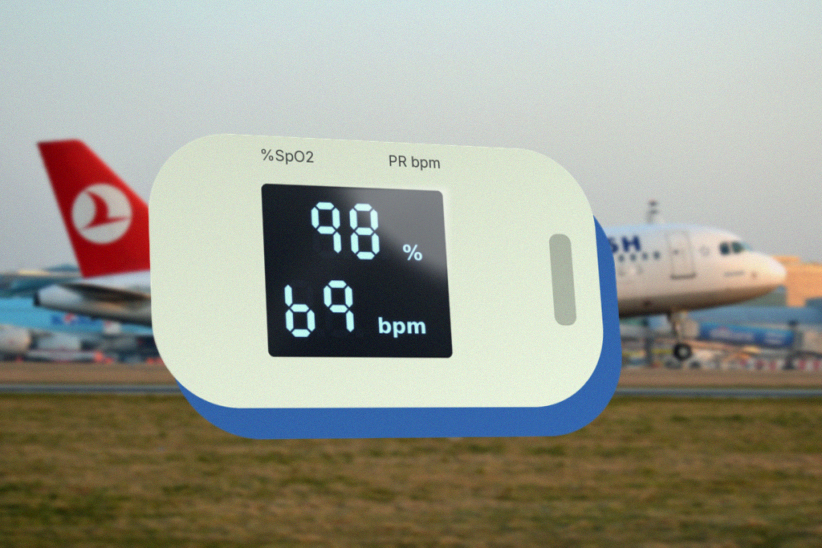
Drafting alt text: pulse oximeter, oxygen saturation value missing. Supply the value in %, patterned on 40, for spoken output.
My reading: 98
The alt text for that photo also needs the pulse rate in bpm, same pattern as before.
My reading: 69
